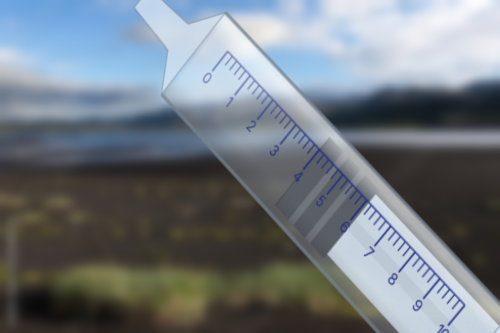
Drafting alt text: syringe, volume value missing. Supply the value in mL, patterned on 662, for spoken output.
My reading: 4
